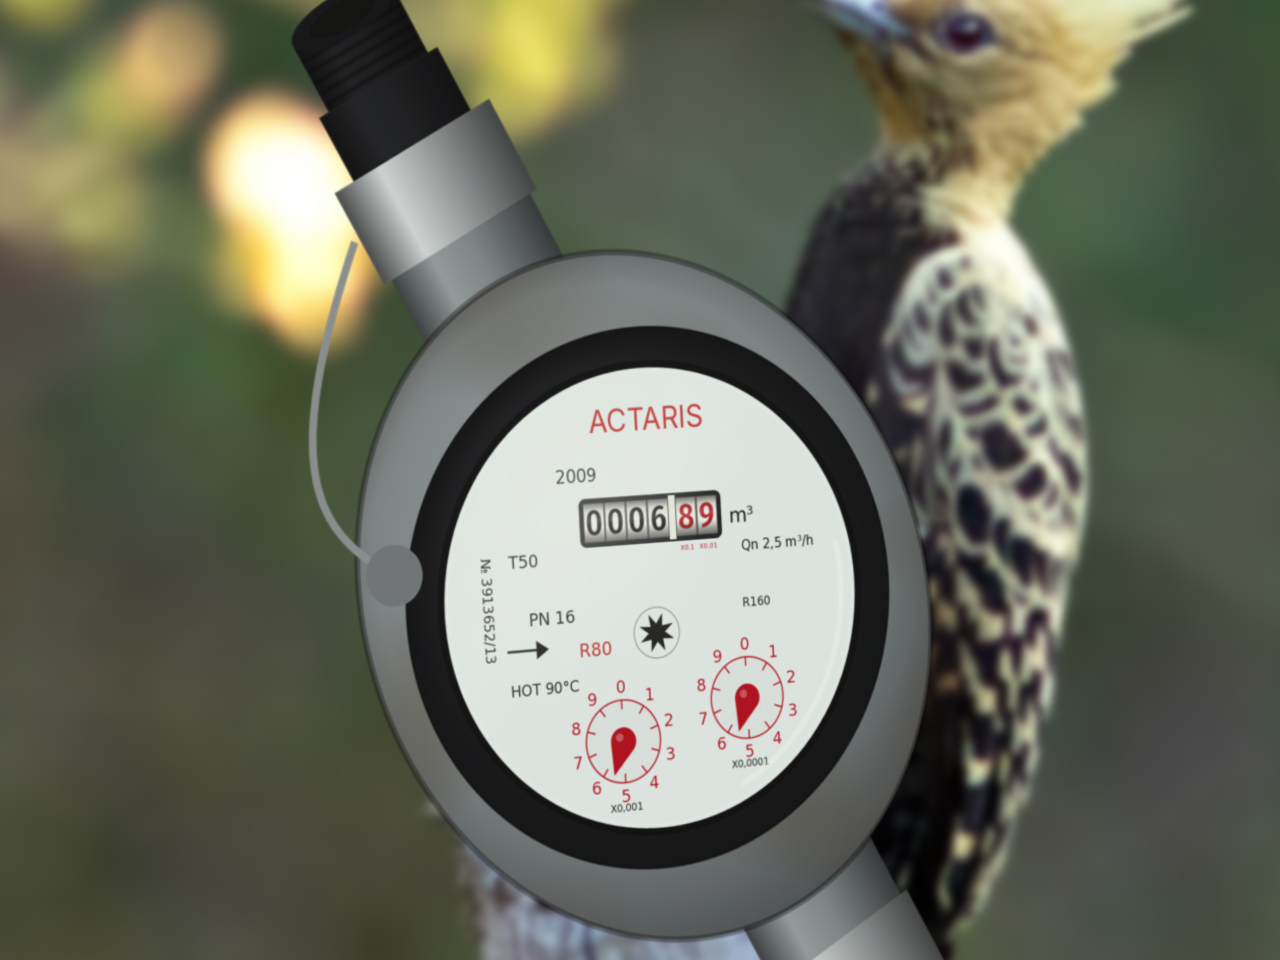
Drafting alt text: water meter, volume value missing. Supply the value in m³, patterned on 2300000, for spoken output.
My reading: 6.8955
